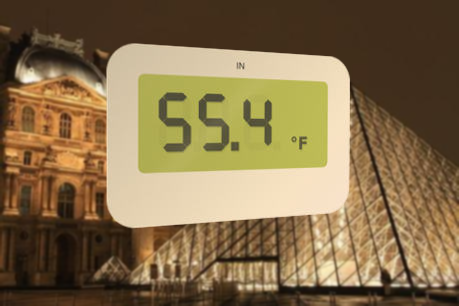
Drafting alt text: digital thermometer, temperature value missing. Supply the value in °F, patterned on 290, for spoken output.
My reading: 55.4
